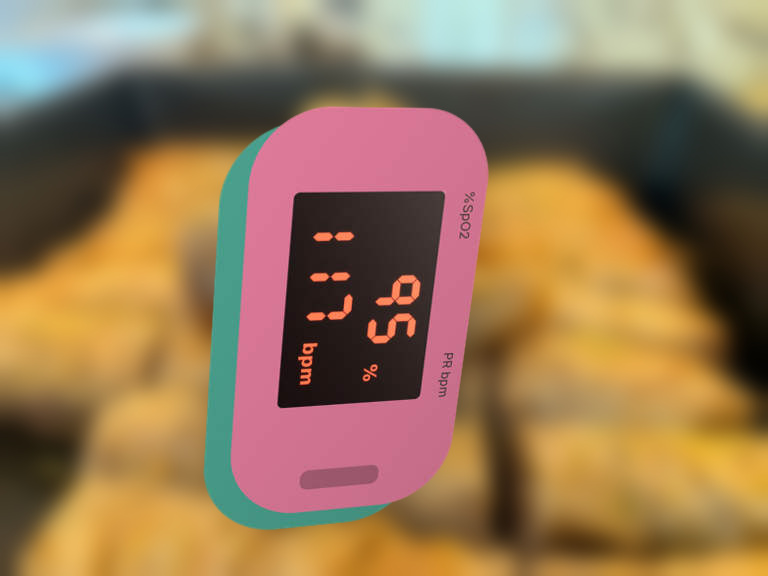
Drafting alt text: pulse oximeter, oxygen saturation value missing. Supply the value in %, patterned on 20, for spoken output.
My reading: 95
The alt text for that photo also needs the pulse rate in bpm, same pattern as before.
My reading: 117
